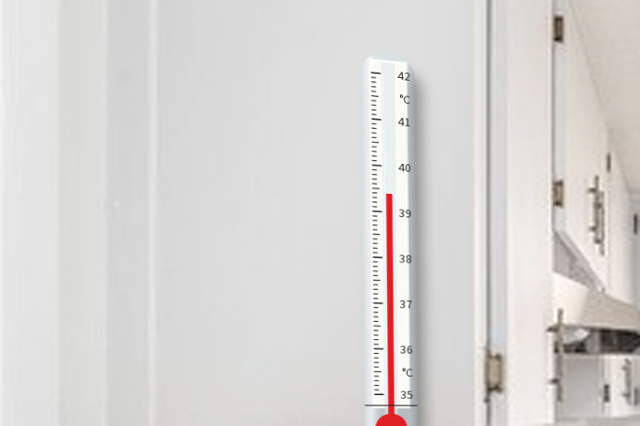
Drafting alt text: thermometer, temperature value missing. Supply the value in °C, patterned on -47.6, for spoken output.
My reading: 39.4
